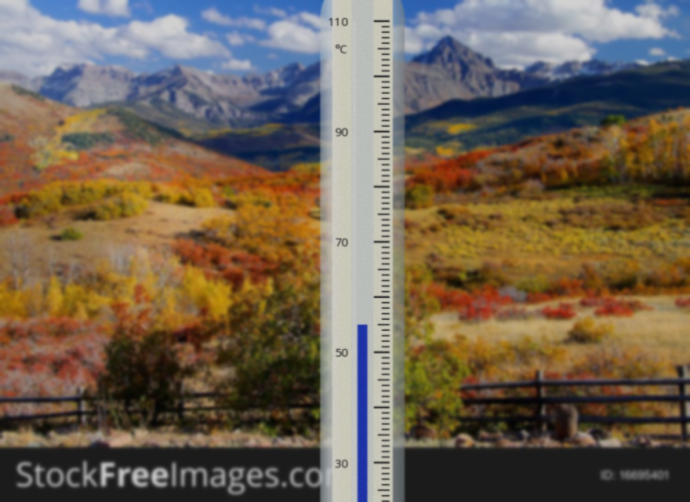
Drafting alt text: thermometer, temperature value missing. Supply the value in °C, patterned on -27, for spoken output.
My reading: 55
